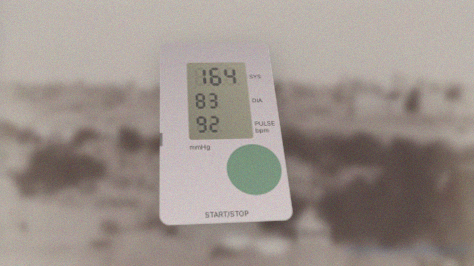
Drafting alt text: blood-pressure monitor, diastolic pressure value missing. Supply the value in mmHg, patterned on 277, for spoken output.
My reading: 83
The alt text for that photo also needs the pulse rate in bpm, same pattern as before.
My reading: 92
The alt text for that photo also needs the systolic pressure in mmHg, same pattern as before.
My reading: 164
